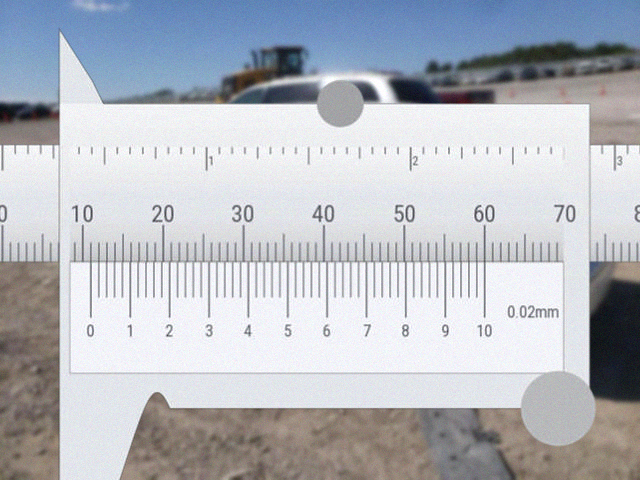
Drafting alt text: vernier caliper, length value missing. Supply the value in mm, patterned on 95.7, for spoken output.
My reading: 11.0
